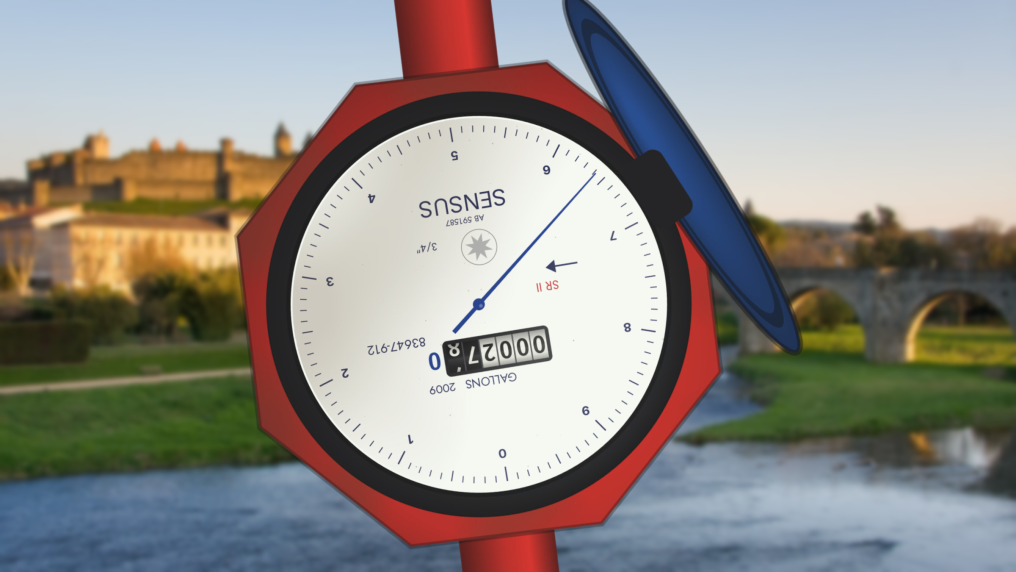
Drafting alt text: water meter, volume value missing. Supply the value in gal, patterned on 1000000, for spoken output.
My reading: 2776.4
